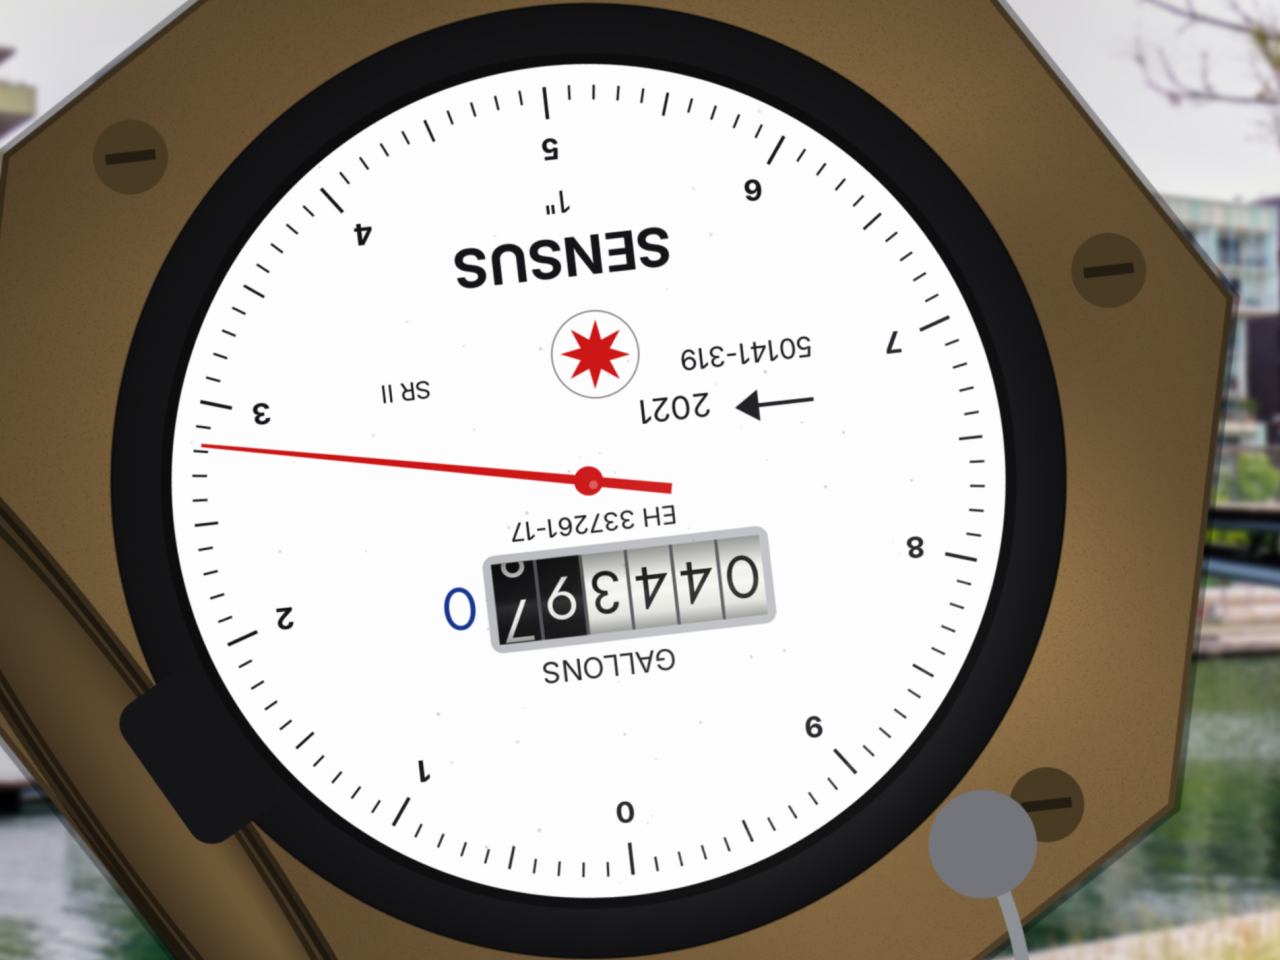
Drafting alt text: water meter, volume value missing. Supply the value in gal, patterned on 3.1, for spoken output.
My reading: 443972.8
